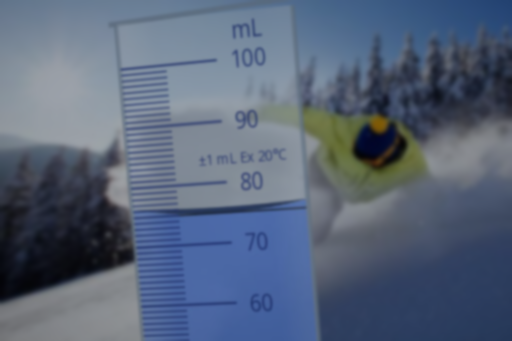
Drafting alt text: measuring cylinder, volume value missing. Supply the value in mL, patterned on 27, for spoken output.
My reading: 75
